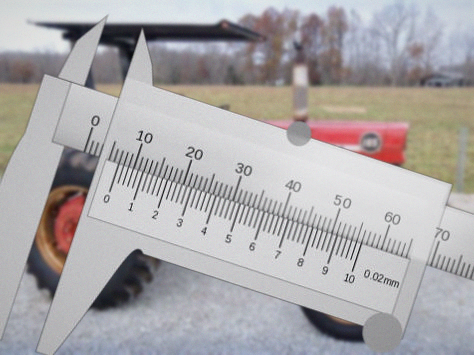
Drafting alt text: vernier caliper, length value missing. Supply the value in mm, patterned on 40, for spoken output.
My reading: 7.0
